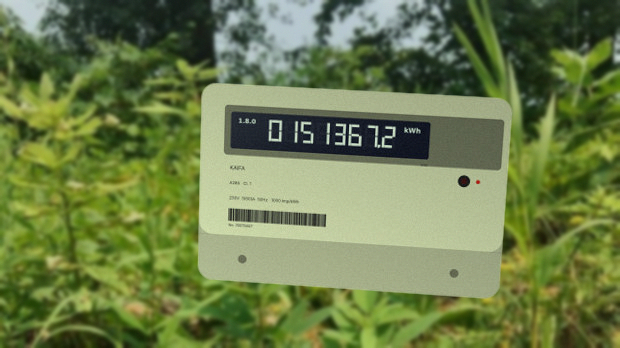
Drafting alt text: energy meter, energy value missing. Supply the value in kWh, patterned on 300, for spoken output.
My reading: 151367.2
